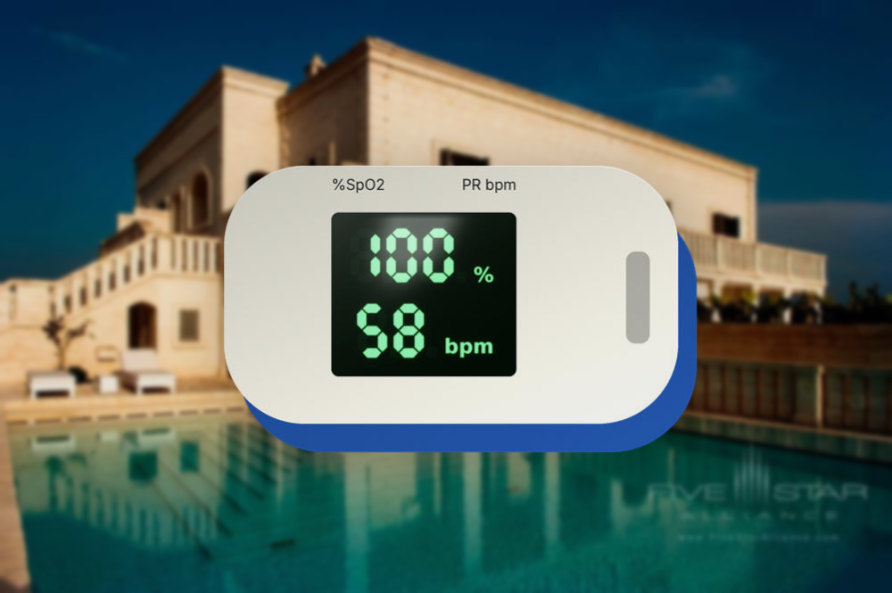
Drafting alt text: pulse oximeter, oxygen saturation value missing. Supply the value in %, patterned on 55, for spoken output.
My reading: 100
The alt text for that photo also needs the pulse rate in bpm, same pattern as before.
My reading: 58
